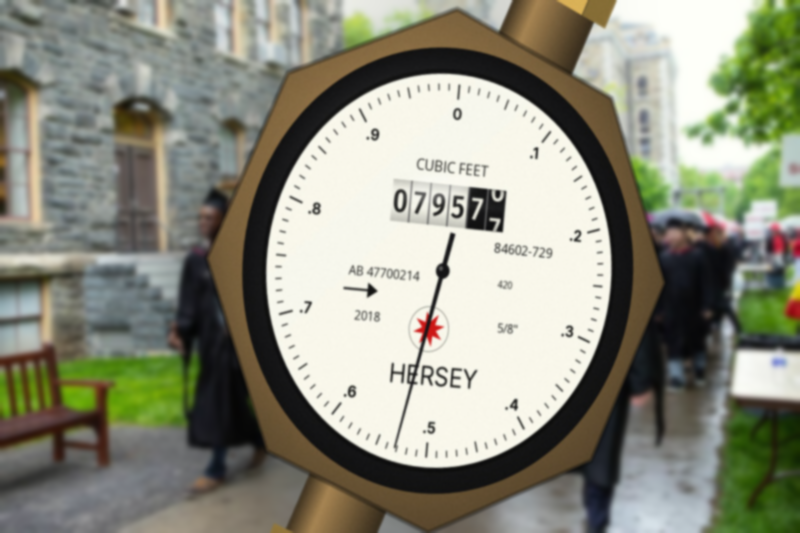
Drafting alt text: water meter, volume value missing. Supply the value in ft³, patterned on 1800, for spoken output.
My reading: 79576.53
